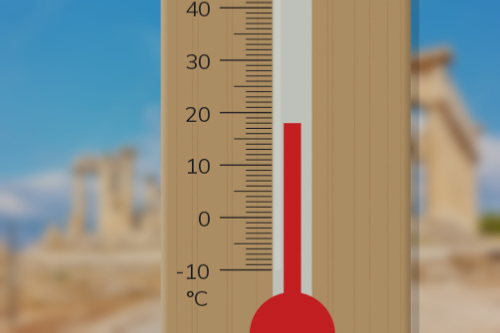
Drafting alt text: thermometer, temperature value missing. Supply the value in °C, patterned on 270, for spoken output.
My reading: 18
